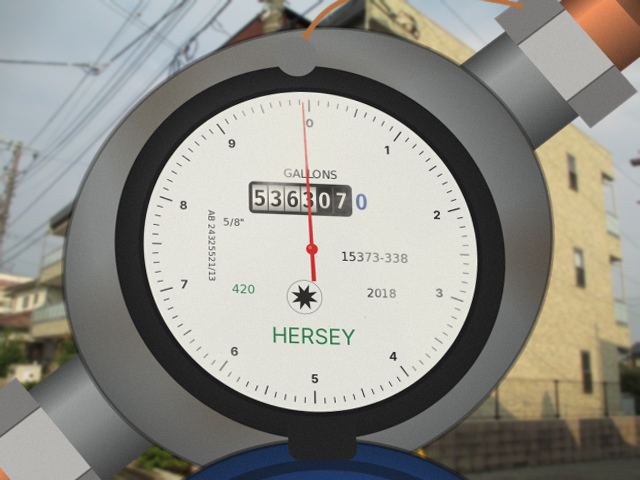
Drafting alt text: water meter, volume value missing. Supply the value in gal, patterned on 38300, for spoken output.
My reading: 5363069.9
